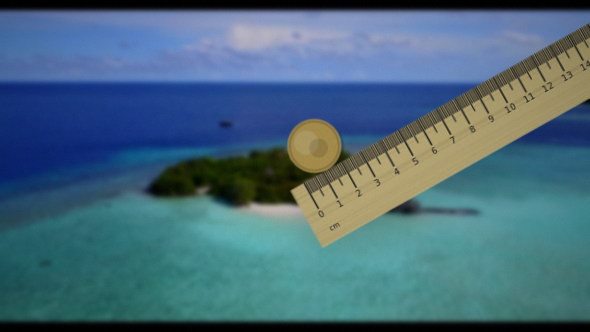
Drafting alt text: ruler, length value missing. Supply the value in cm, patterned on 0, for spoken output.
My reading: 2.5
